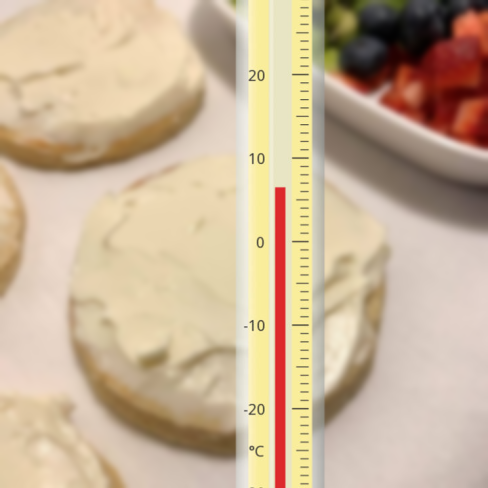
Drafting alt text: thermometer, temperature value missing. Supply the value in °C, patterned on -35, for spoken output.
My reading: 6.5
